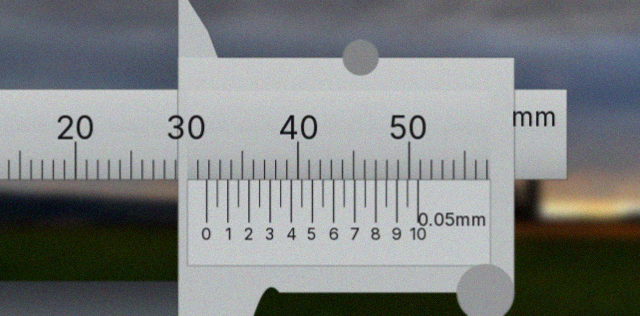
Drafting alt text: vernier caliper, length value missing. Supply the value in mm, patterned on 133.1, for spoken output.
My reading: 31.8
